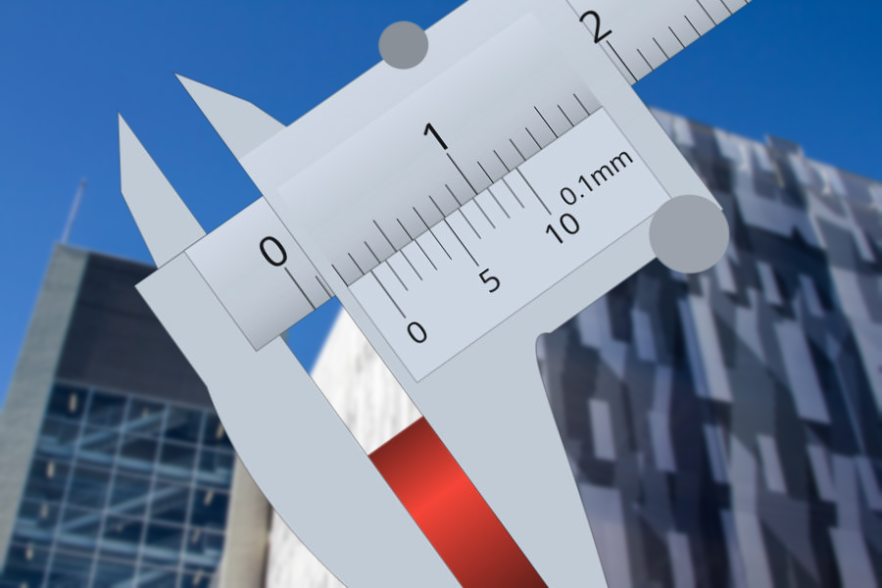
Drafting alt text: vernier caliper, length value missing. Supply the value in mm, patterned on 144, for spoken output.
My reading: 3.4
